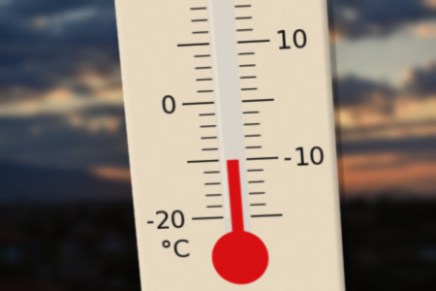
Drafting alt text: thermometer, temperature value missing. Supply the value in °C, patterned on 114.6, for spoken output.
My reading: -10
